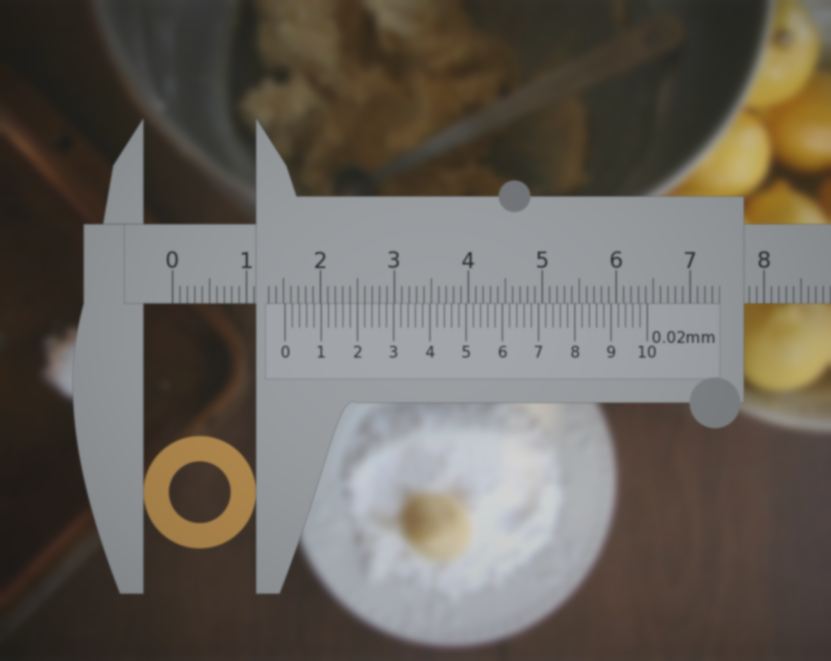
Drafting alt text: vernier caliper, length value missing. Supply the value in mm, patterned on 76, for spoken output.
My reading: 15.2
